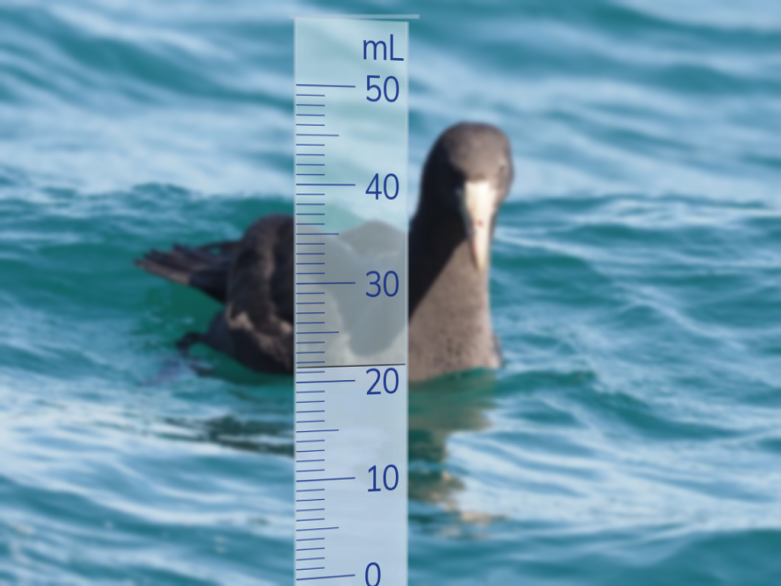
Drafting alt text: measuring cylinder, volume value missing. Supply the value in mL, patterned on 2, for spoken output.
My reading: 21.5
